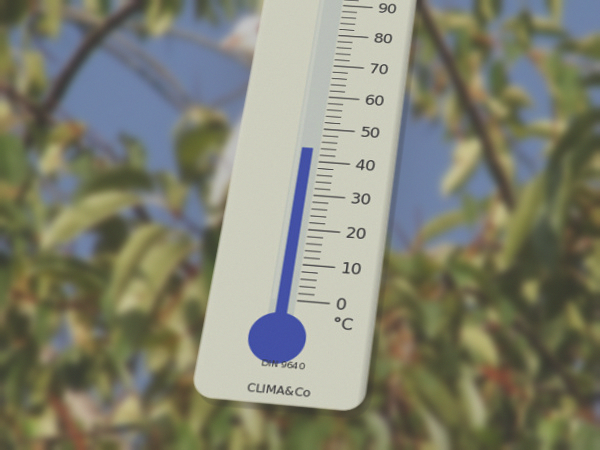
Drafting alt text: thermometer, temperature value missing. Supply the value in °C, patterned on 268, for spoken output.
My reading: 44
